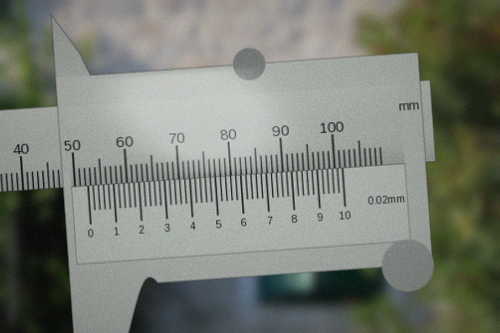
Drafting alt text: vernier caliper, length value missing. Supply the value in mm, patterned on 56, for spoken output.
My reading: 52.5
